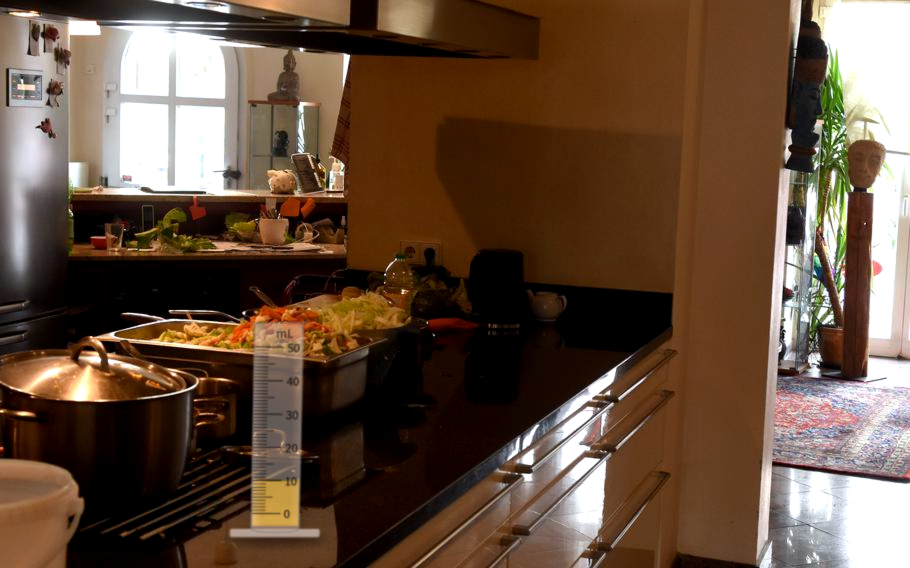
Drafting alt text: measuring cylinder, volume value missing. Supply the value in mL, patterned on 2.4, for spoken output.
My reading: 10
